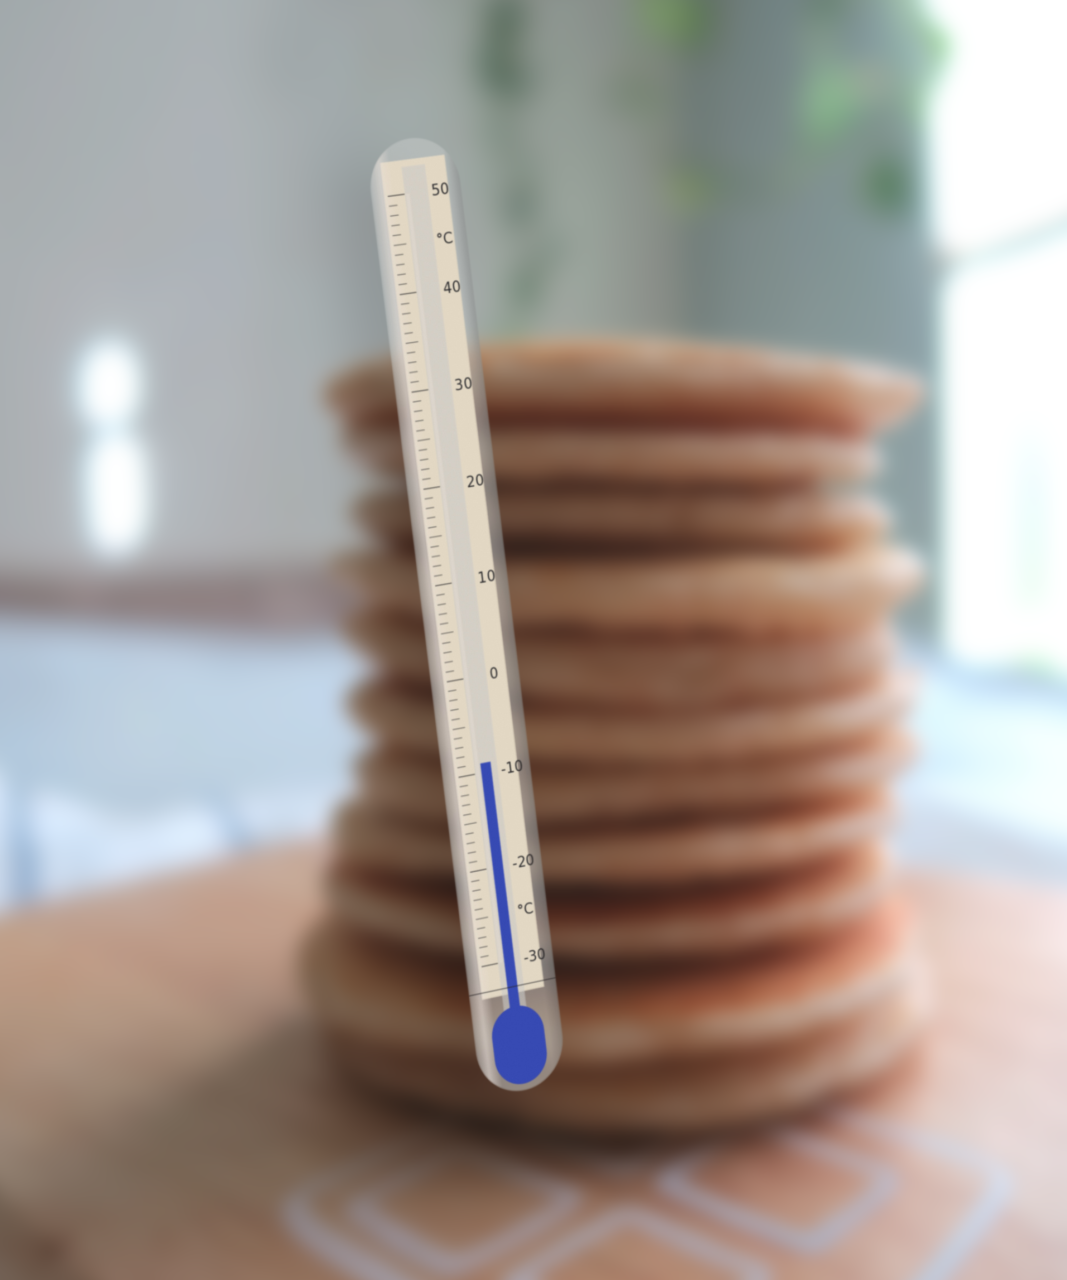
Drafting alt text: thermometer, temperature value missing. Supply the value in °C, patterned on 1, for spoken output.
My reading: -9
